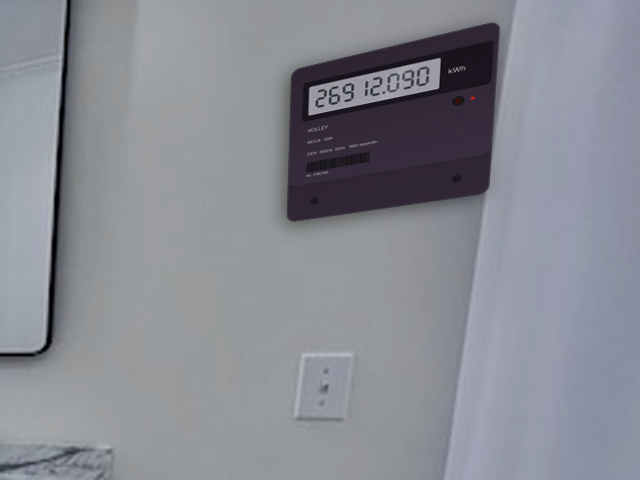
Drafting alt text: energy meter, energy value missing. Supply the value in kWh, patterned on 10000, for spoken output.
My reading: 26912.090
